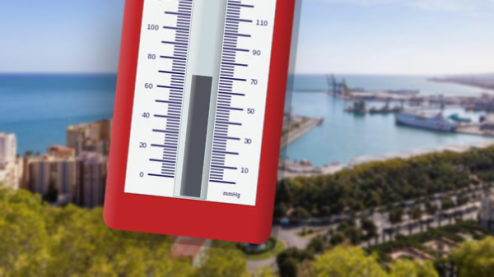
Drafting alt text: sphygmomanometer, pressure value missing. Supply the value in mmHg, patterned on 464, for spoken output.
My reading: 70
